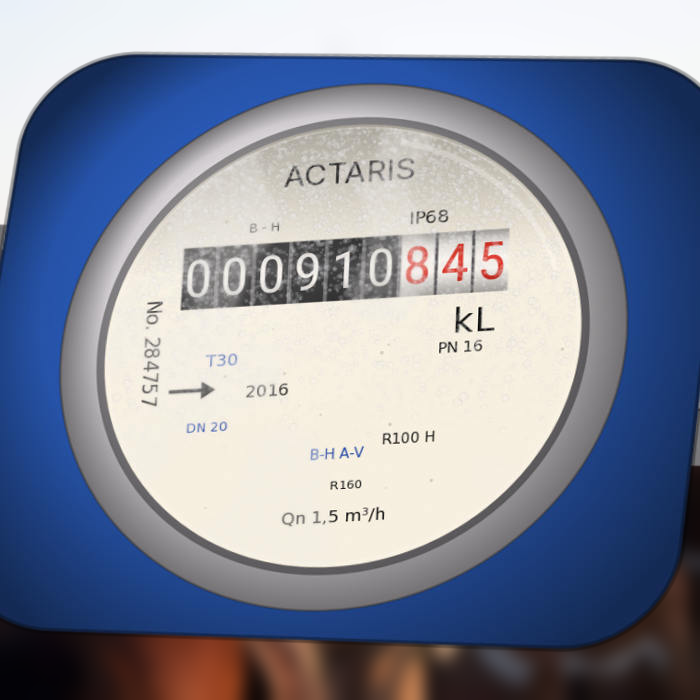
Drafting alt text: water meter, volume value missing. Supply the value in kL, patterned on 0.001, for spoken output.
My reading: 910.845
